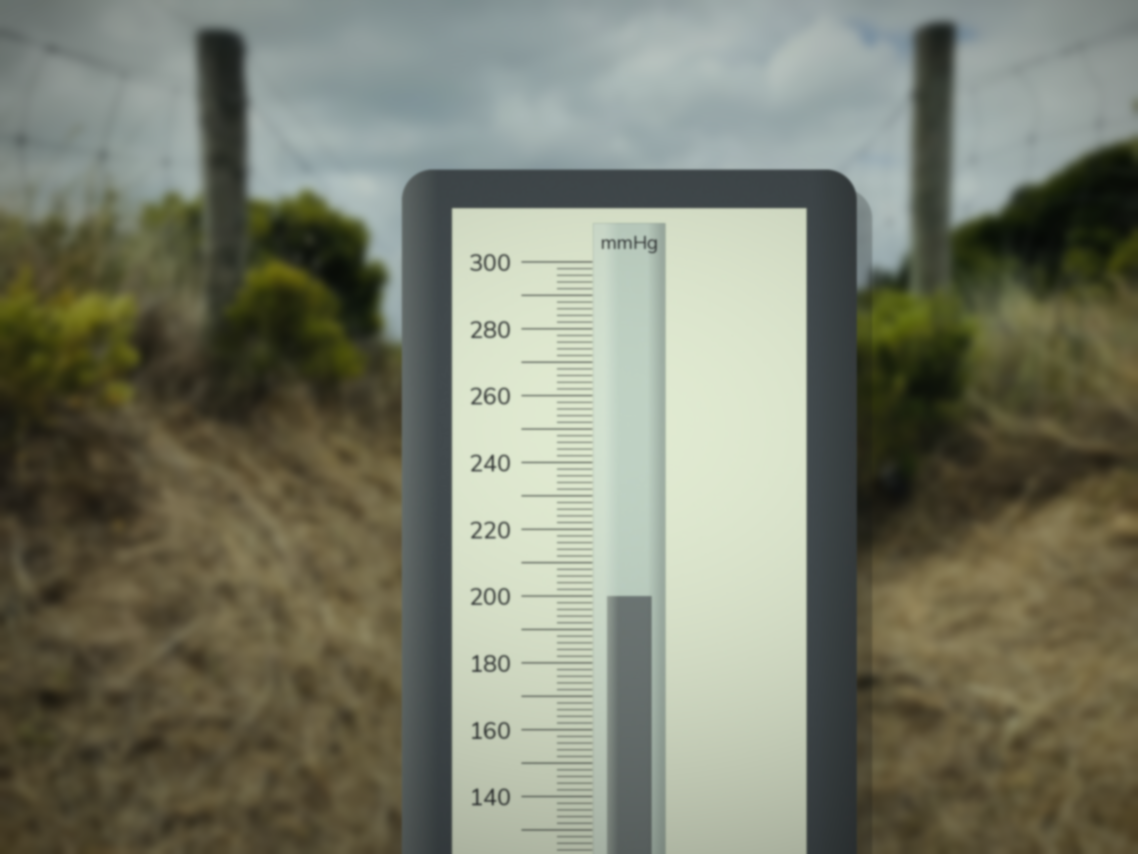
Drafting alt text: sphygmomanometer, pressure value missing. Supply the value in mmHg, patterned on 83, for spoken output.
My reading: 200
